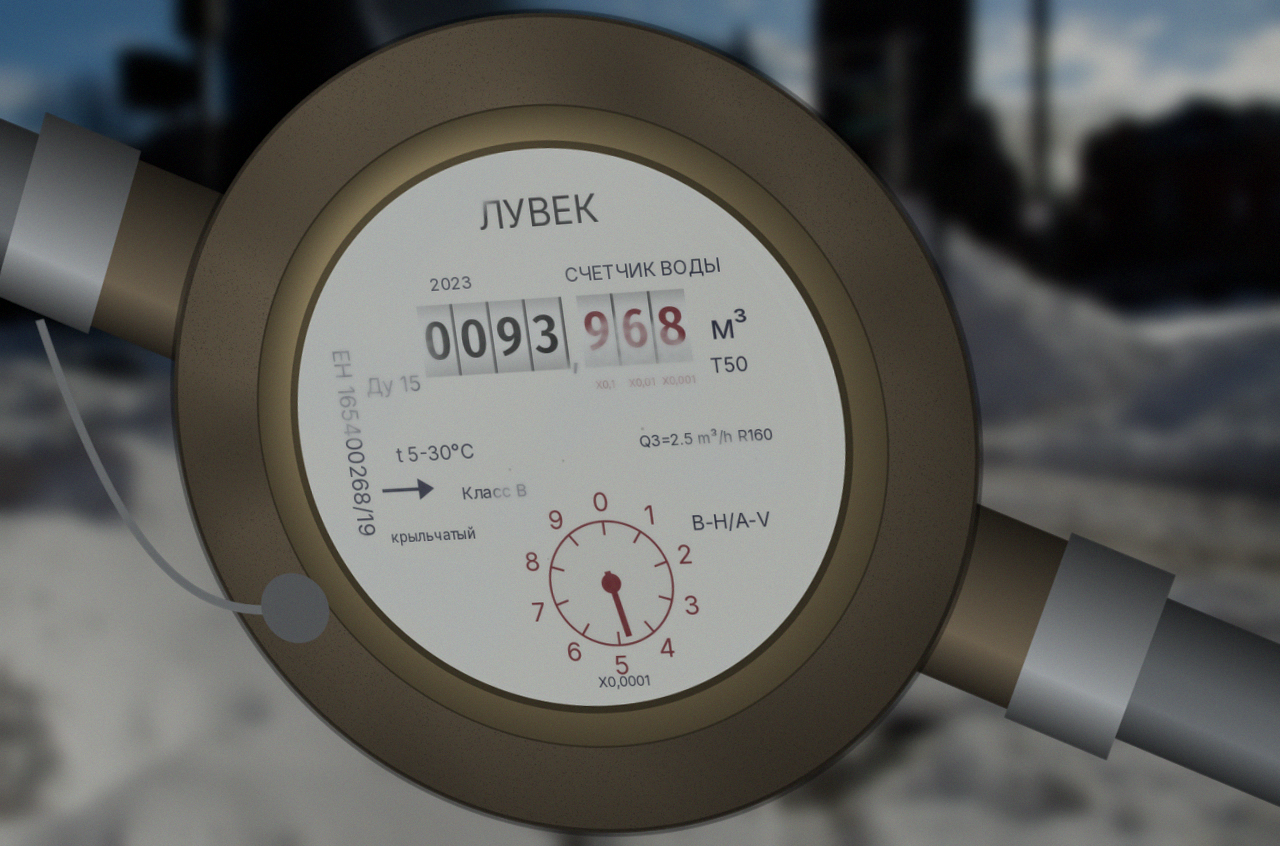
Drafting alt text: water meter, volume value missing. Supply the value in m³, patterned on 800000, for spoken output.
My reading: 93.9684
